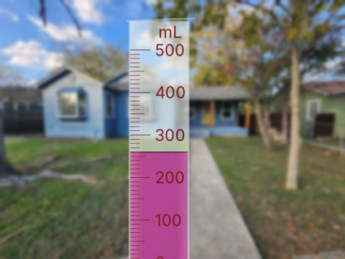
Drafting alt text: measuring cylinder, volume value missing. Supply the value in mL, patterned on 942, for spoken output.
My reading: 260
